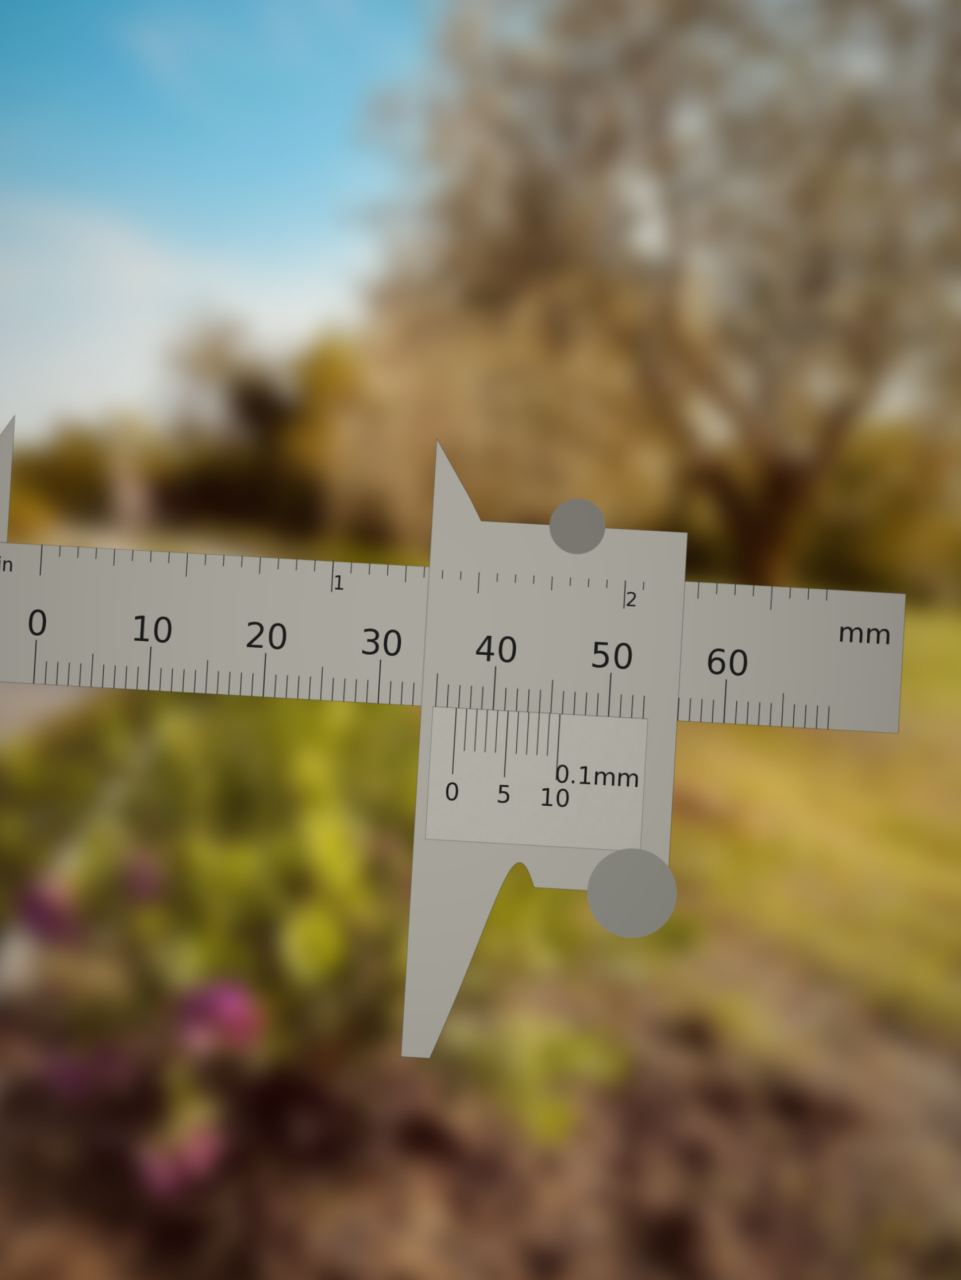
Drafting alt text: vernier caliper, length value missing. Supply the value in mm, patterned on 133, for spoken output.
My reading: 36.8
